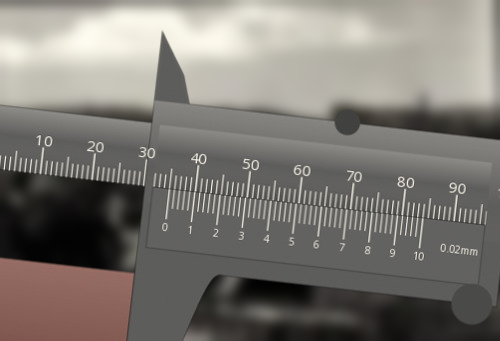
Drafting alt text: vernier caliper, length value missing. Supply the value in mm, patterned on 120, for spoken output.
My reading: 35.0
